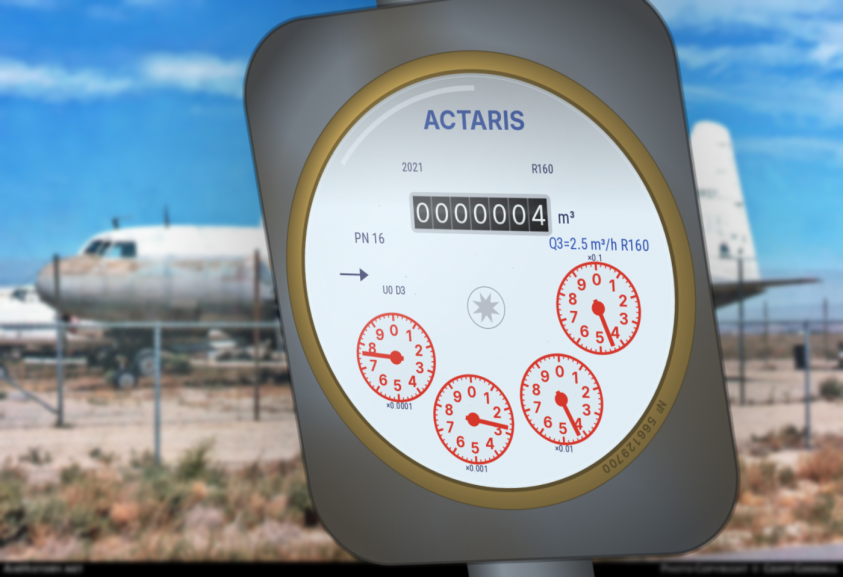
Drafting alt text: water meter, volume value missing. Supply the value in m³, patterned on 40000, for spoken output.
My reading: 4.4427
